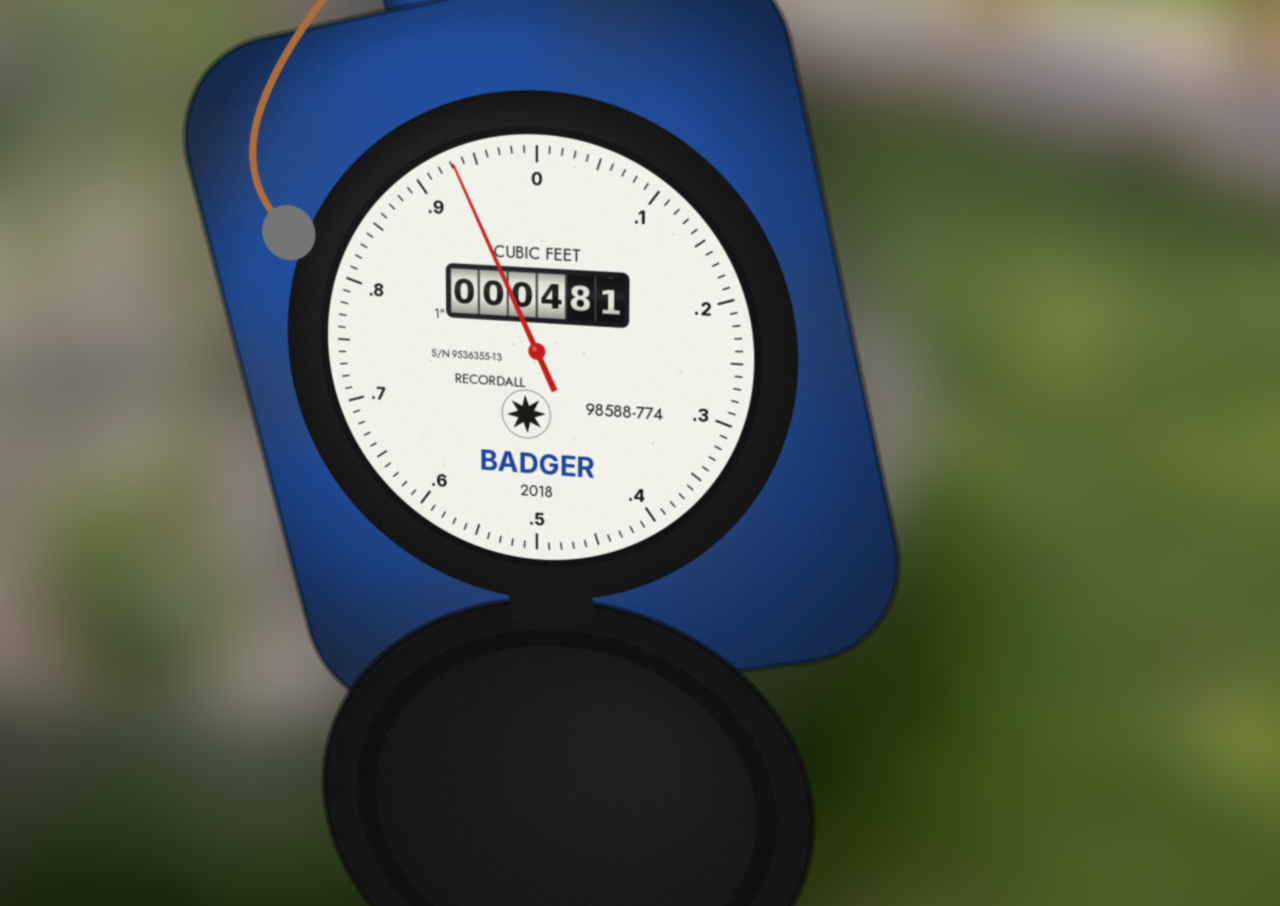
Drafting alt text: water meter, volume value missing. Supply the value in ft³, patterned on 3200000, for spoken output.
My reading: 480.93
